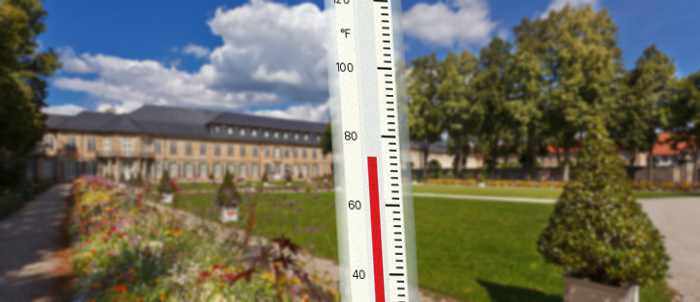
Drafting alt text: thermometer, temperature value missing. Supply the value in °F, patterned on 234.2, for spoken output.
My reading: 74
